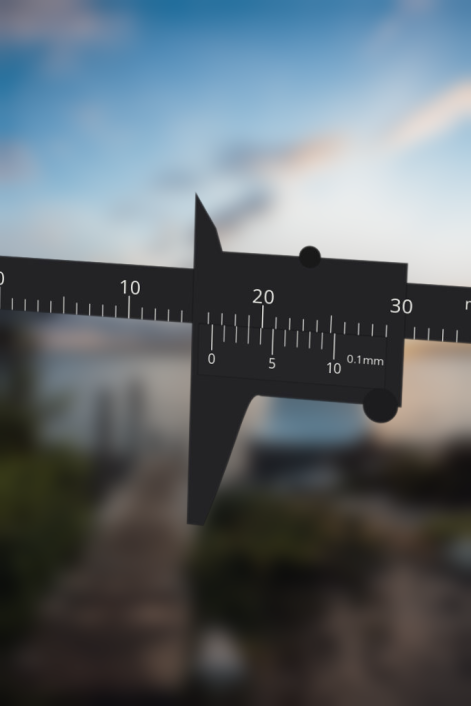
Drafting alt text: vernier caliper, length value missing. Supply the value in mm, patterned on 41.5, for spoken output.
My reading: 16.3
